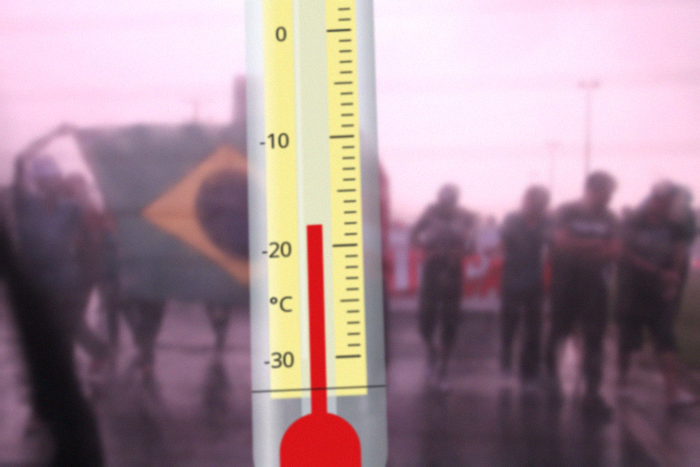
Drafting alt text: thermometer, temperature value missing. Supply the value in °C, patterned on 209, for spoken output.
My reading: -18
